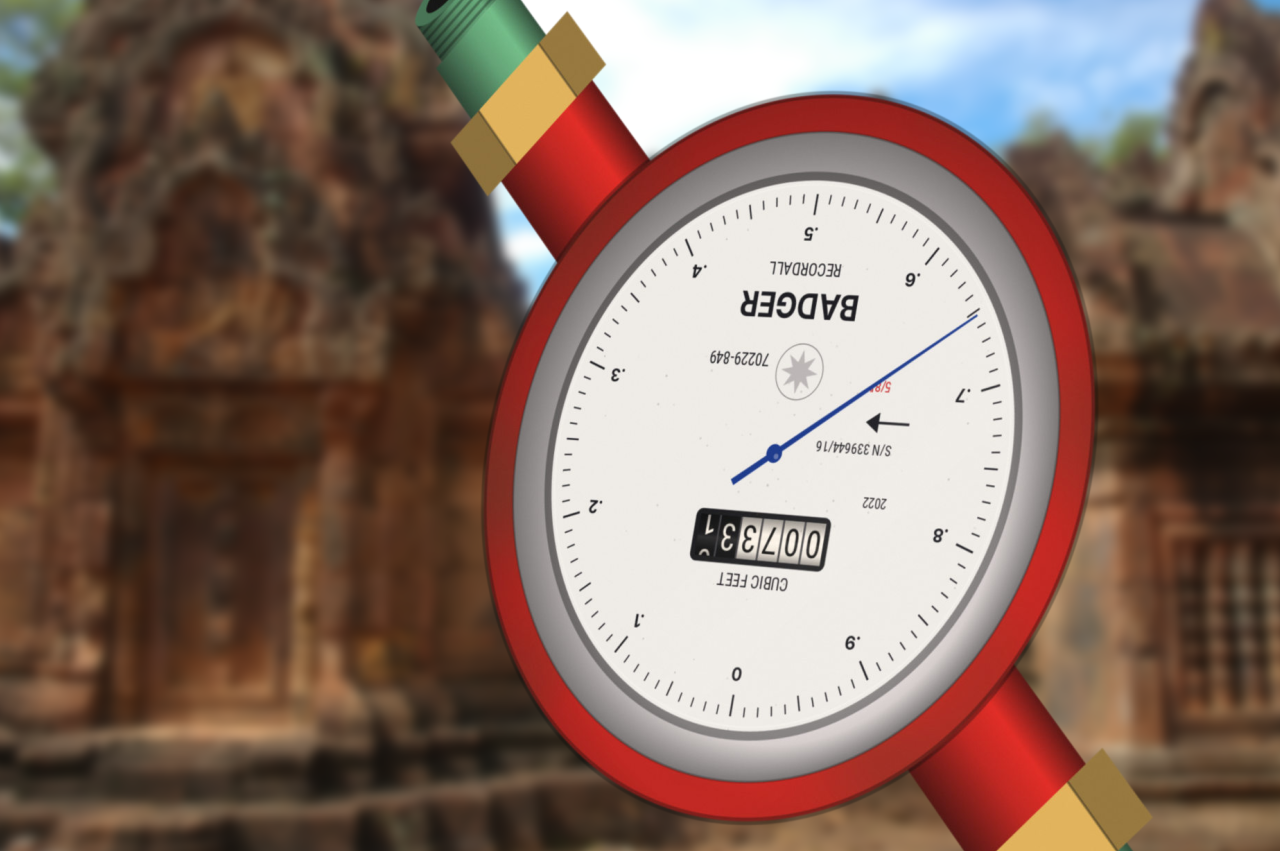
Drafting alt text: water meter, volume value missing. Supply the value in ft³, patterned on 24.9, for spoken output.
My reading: 7330.65
